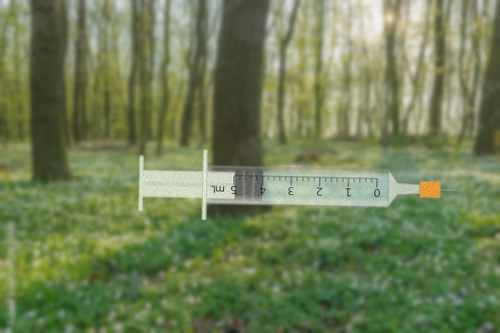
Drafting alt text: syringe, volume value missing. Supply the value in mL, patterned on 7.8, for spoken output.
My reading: 4
